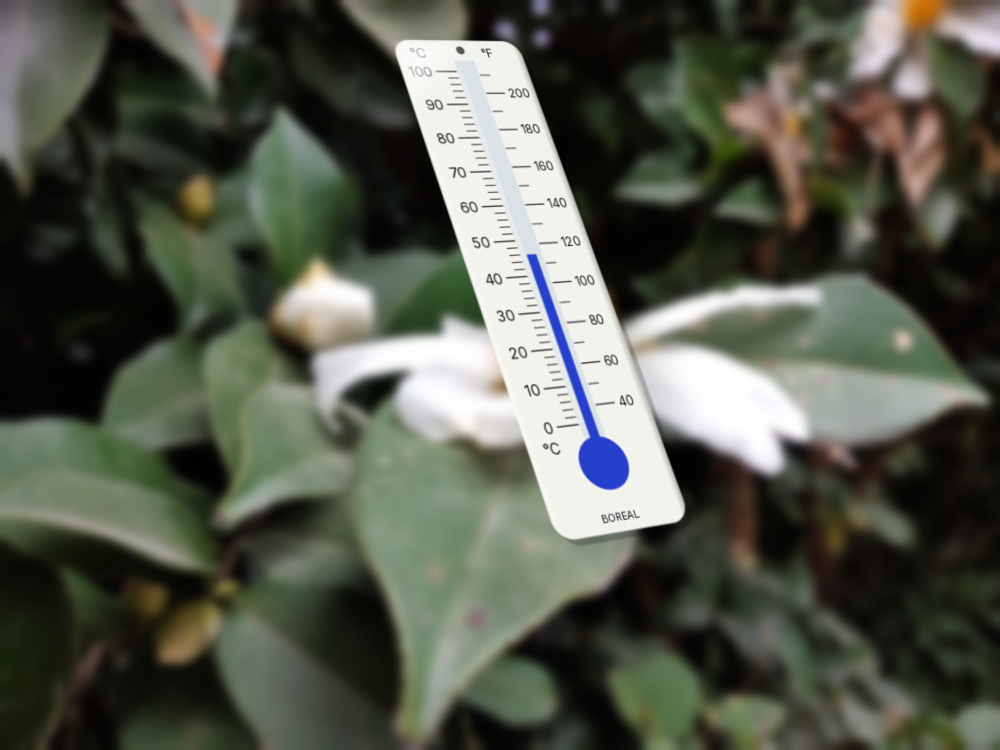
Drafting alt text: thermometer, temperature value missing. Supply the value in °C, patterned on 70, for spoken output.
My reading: 46
